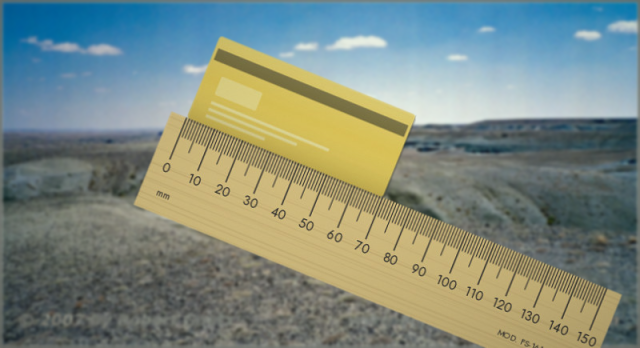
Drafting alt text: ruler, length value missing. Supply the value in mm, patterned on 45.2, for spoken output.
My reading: 70
